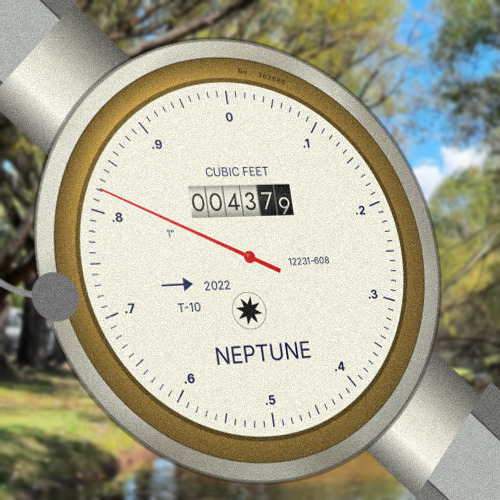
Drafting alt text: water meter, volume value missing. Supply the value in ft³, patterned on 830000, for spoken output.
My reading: 4378.82
